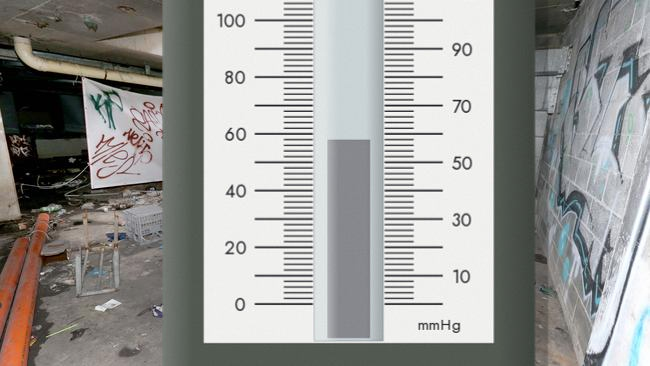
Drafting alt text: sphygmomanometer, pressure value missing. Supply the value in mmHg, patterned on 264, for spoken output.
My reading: 58
